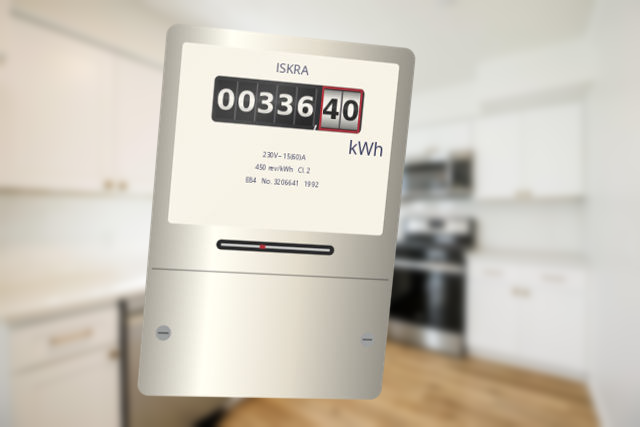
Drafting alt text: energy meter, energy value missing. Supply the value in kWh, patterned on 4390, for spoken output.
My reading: 336.40
